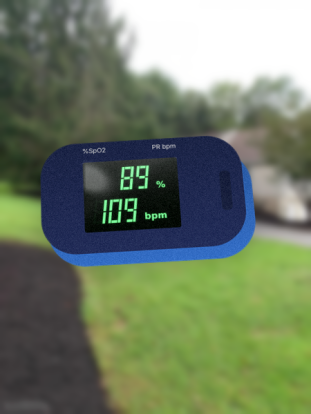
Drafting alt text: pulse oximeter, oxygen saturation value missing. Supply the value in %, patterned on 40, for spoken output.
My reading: 89
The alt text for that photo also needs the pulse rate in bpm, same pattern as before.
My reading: 109
